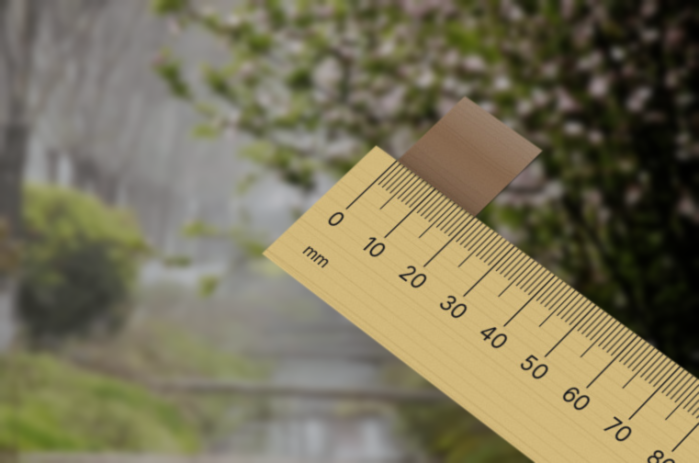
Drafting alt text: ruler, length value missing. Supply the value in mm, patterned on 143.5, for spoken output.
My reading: 20
